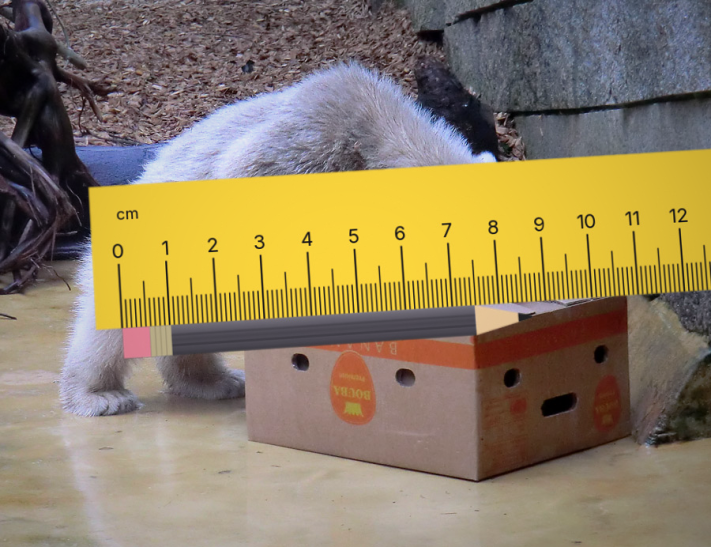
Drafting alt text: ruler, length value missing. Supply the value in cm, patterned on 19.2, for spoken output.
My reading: 8.7
